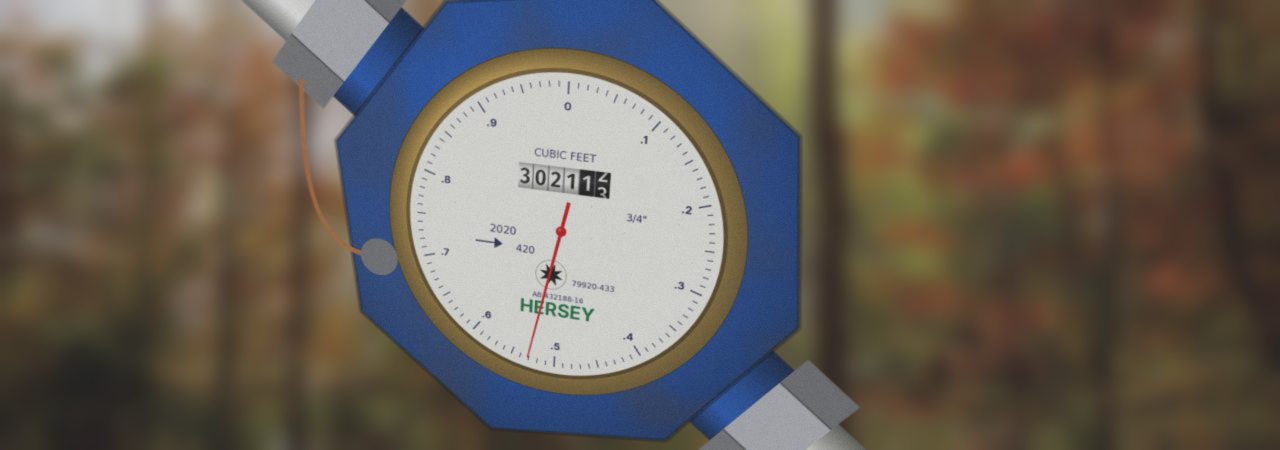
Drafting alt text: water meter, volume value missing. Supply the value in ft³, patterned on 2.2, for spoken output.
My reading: 302112.53
